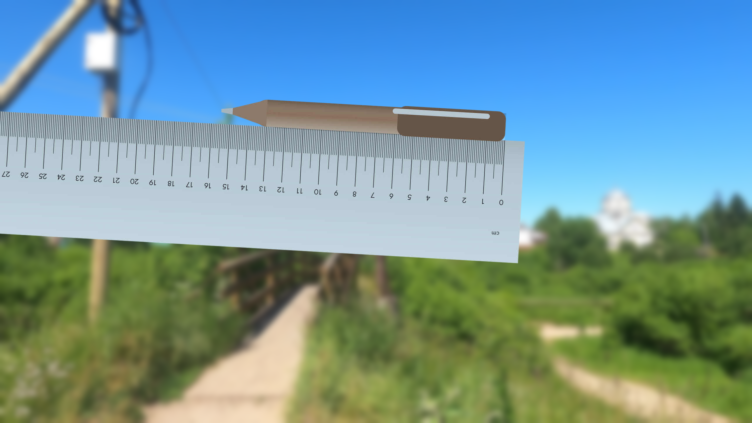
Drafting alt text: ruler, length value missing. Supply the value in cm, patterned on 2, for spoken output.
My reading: 15.5
